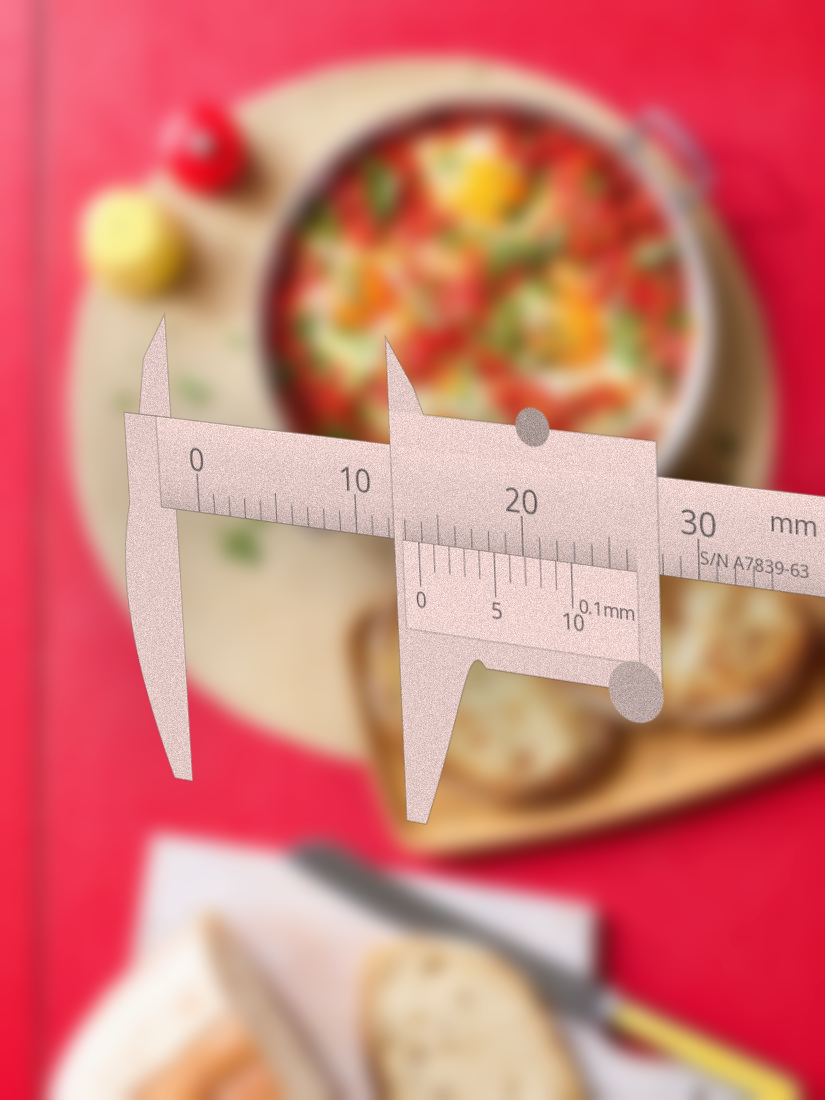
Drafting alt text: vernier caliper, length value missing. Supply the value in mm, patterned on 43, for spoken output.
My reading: 13.8
